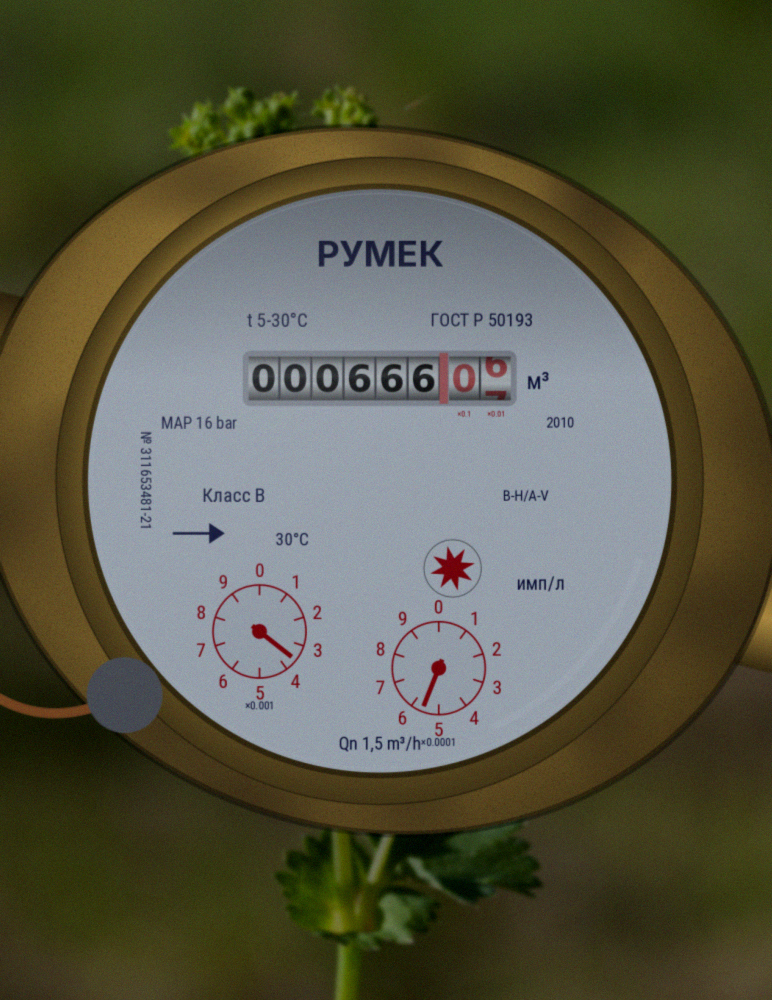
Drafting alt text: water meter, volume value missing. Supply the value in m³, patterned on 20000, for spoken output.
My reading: 666.0635
